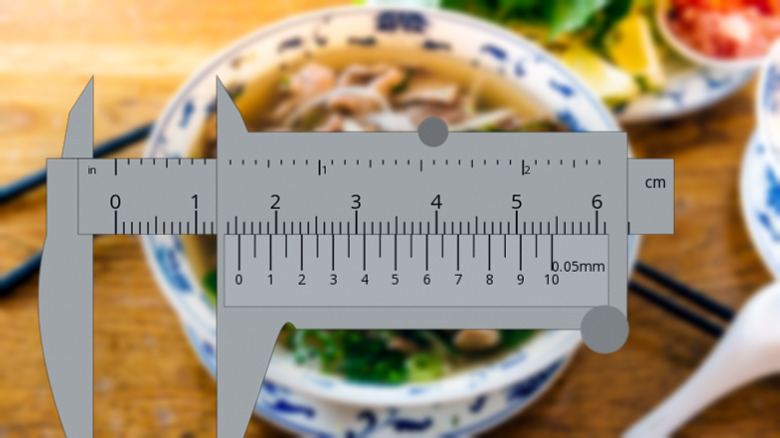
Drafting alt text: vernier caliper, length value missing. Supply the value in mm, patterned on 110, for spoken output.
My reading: 15.4
